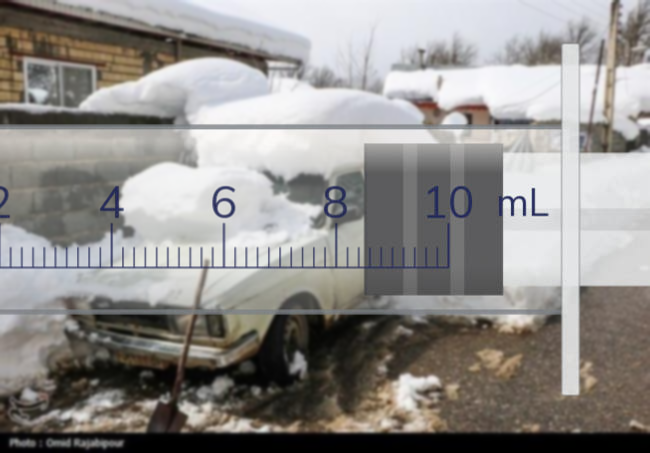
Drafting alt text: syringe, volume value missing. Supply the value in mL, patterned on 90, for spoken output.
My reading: 8.5
